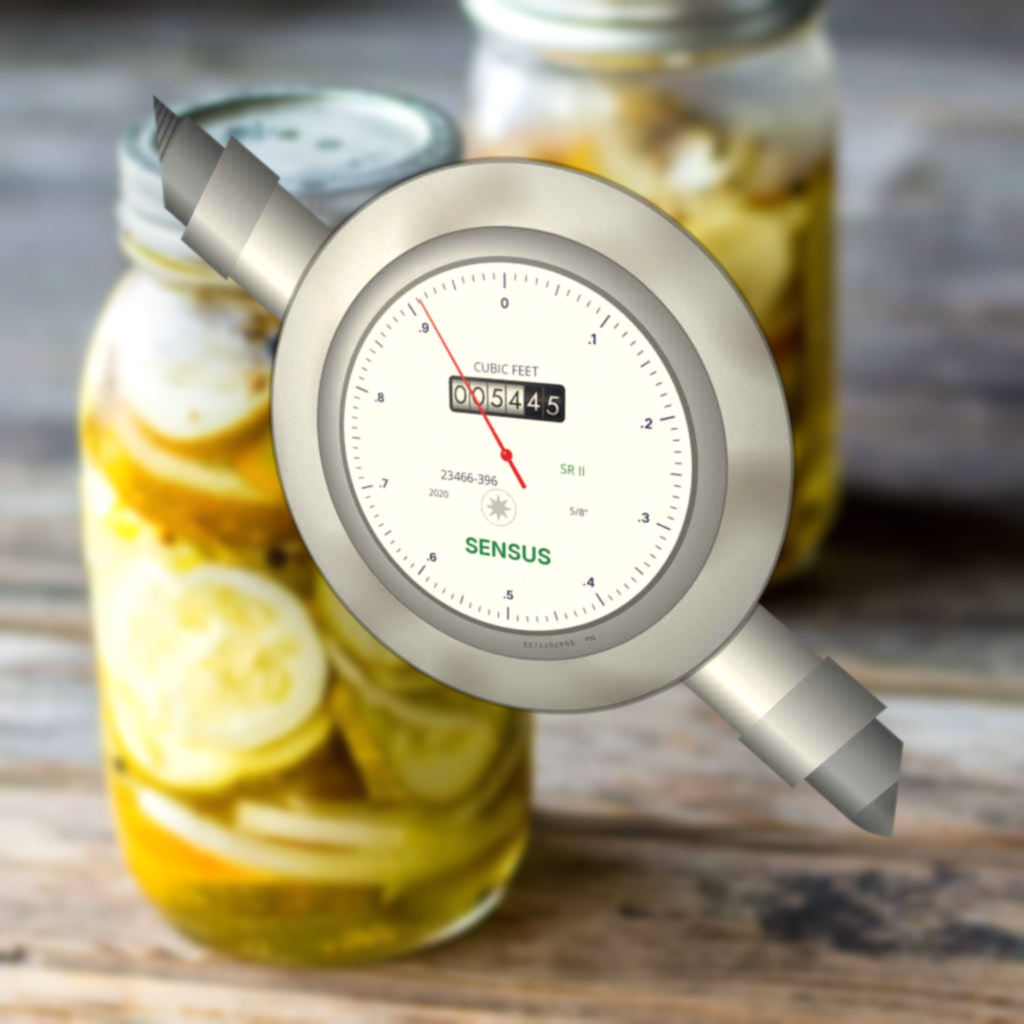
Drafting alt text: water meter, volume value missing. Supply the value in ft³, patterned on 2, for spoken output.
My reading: 5444.91
